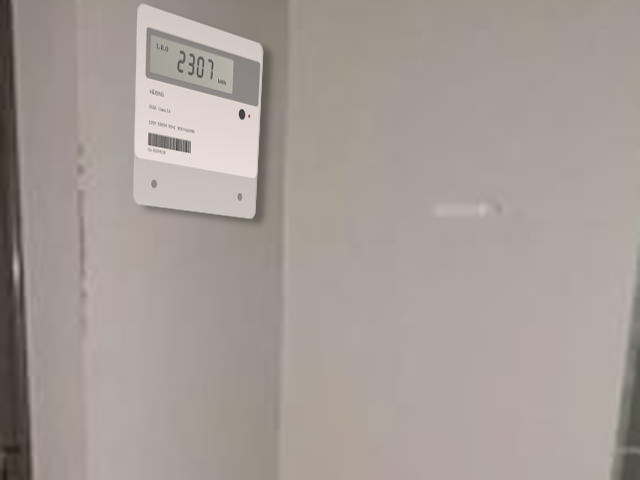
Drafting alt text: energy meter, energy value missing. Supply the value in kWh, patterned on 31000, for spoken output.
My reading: 2307
